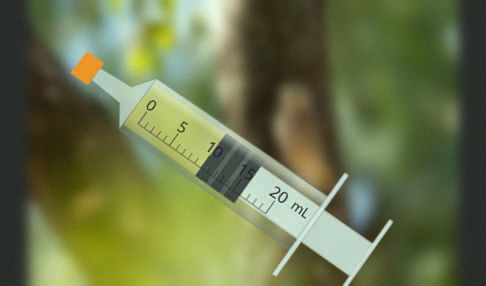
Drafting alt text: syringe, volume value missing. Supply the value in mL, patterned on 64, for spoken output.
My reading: 10
